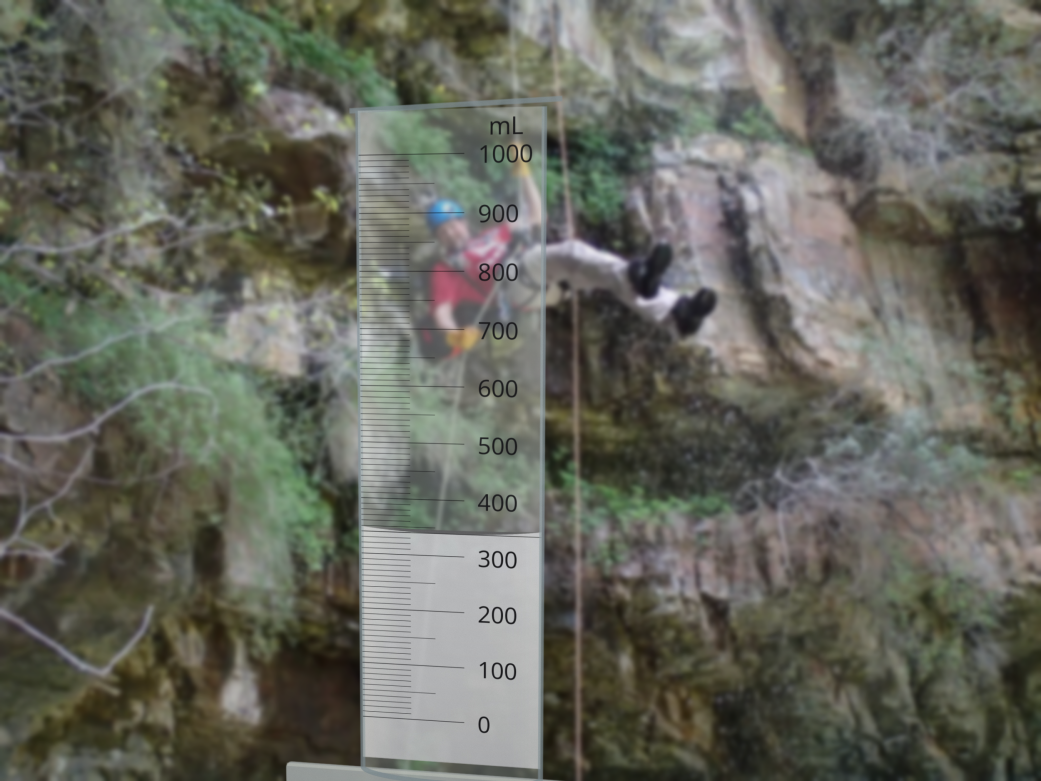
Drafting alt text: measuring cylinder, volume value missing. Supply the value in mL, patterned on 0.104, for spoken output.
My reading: 340
